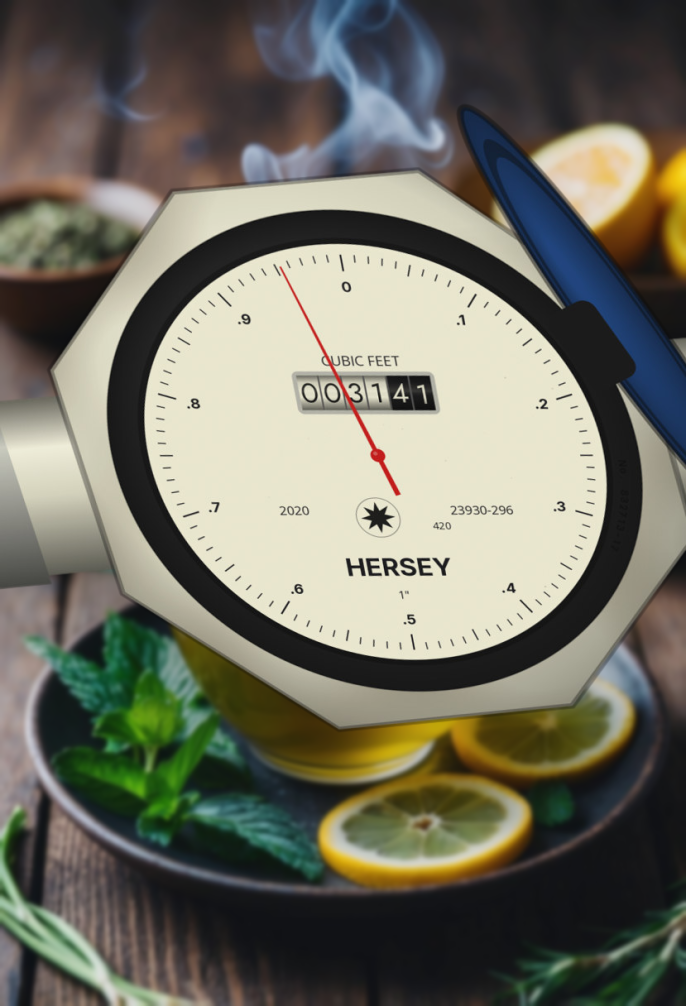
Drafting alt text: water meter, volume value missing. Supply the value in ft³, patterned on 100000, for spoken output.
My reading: 3140.95
